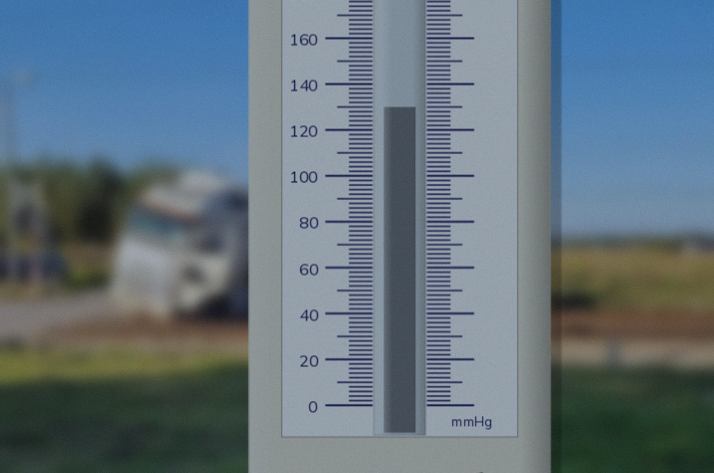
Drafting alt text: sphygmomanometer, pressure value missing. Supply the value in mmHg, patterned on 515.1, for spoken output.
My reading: 130
